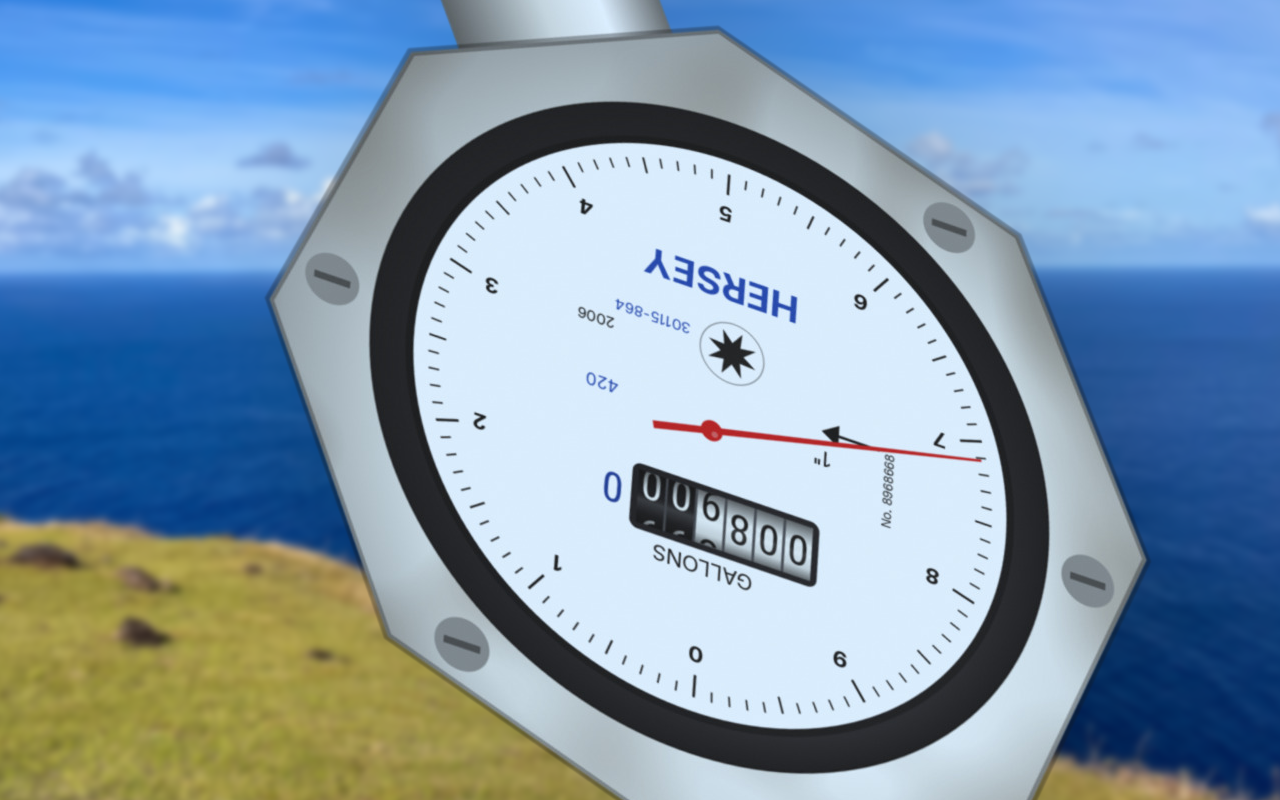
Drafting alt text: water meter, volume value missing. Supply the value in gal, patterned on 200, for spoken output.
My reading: 88997.1
